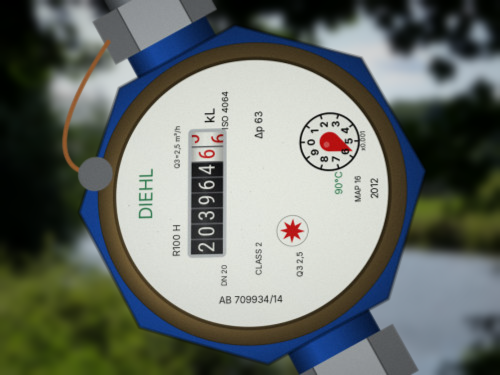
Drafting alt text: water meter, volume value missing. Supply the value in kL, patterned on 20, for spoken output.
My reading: 203964.655
